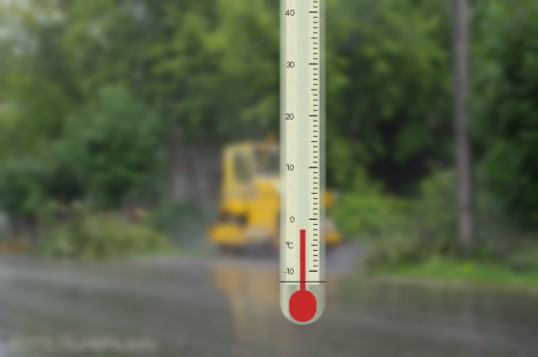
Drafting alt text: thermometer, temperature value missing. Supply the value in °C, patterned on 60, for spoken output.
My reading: -2
